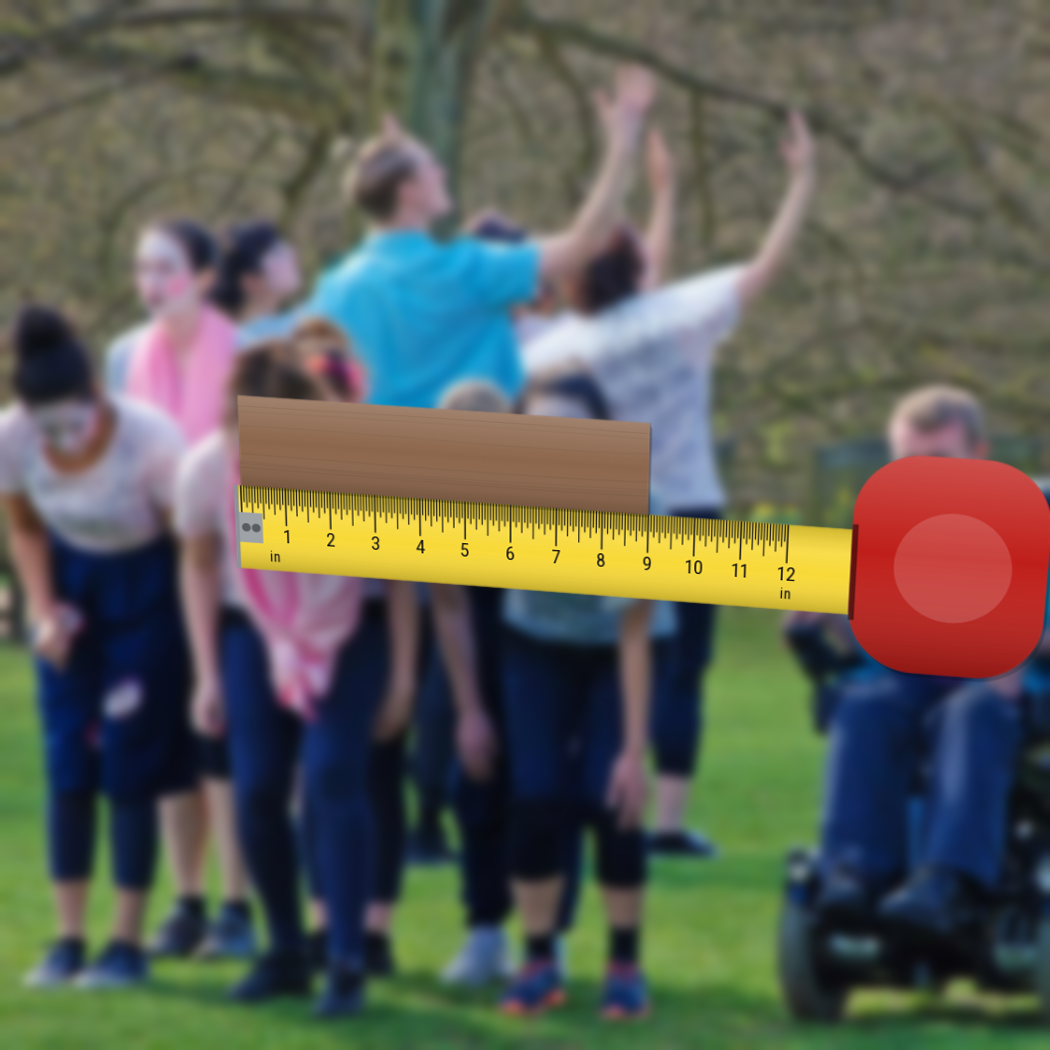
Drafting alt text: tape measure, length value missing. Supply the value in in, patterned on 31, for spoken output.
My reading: 9
